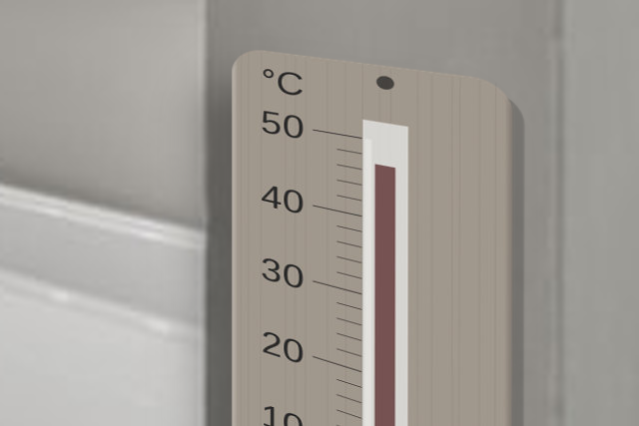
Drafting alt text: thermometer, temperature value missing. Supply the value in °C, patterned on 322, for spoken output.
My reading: 47
